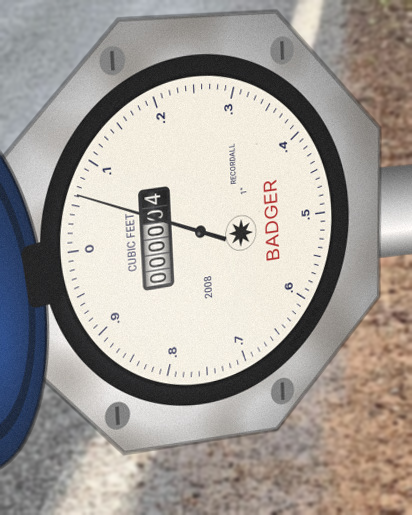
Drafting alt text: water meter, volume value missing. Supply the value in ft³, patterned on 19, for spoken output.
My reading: 4.06
